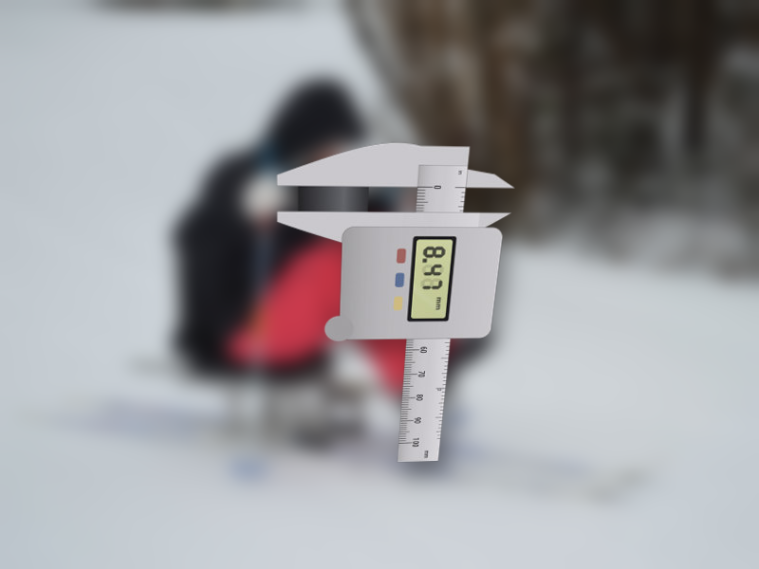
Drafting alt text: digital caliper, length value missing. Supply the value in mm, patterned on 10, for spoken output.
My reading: 8.47
